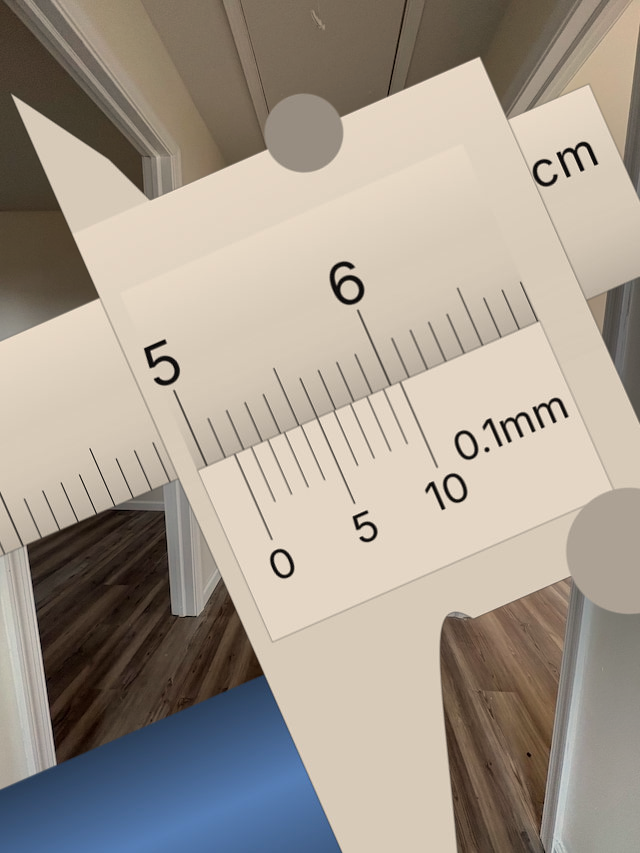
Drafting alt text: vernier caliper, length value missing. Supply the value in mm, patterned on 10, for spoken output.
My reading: 51.5
